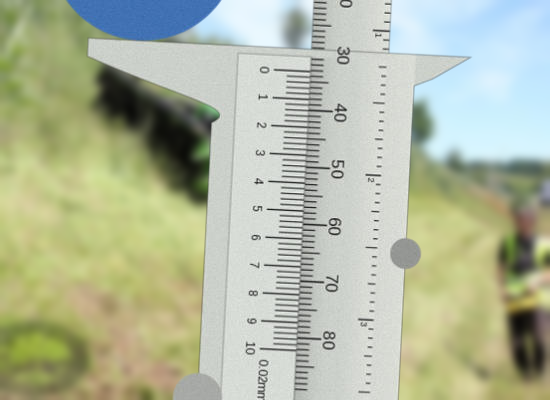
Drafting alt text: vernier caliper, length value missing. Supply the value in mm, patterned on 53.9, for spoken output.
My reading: 33.2
